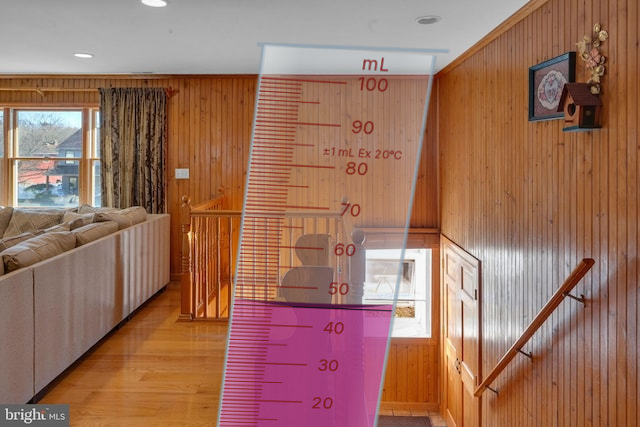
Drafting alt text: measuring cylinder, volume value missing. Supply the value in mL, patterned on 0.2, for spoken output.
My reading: 45
